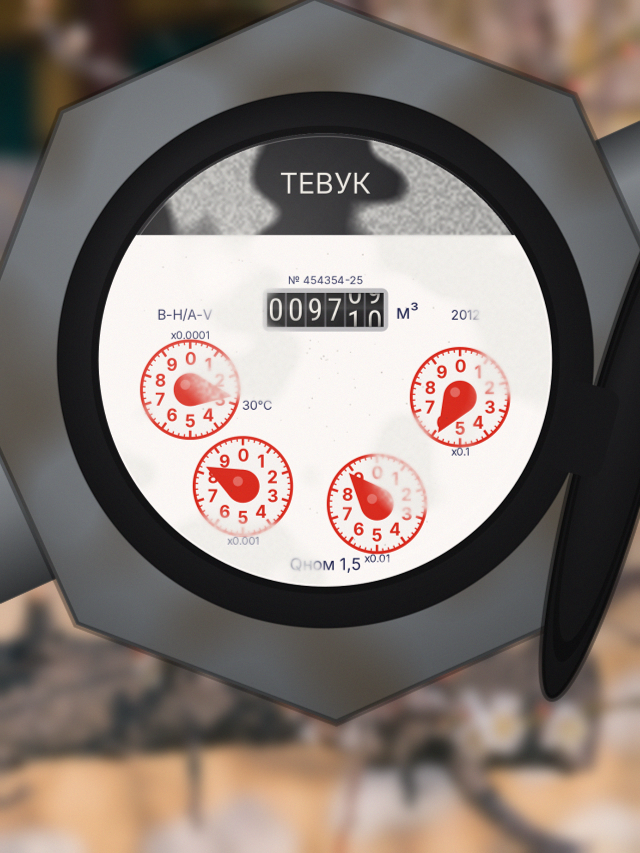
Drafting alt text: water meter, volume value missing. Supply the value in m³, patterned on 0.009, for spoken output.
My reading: 9709.5882
